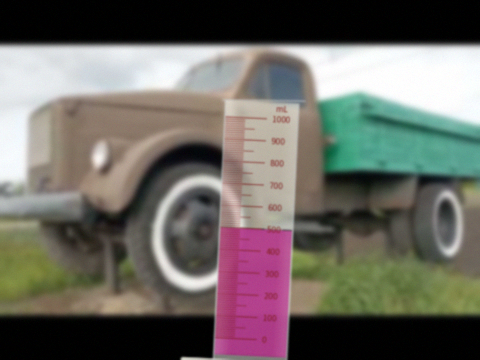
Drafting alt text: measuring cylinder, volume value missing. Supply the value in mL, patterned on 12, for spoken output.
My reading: 500
